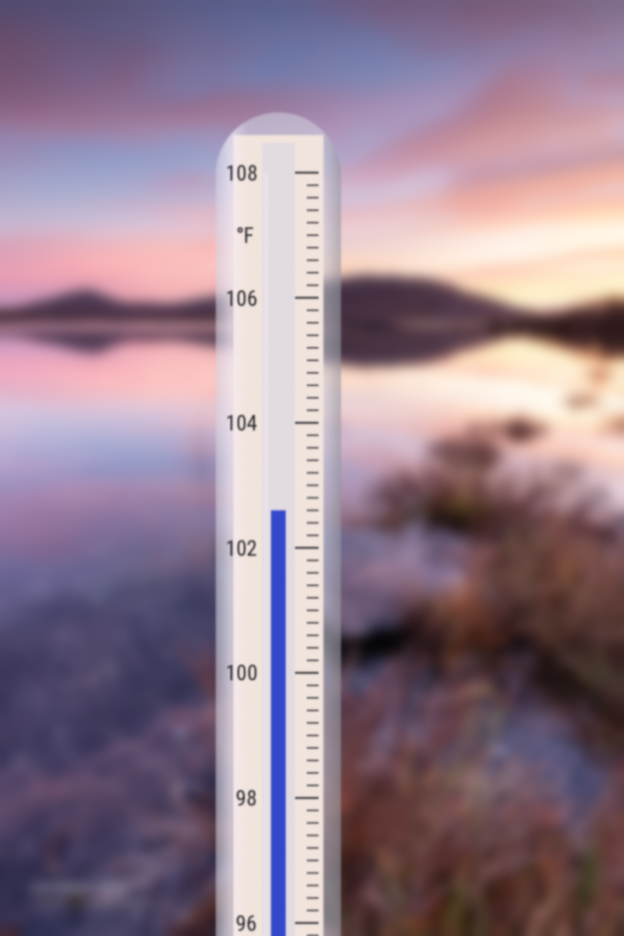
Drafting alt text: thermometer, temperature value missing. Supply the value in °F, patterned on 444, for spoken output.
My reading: 102.6
